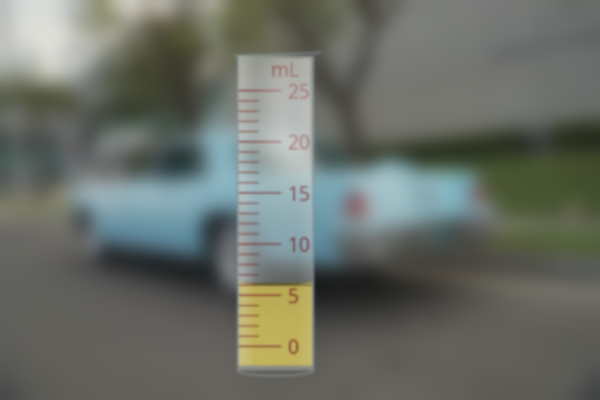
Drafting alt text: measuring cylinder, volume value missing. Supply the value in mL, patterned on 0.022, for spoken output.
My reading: 6
